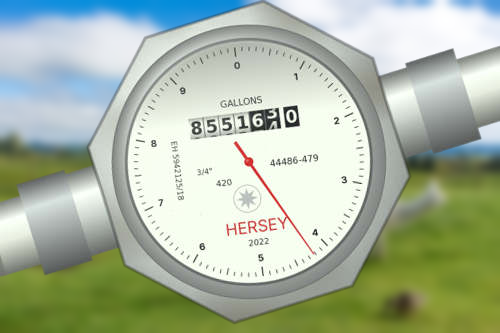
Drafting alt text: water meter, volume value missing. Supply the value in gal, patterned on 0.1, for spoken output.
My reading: 8551634.2
